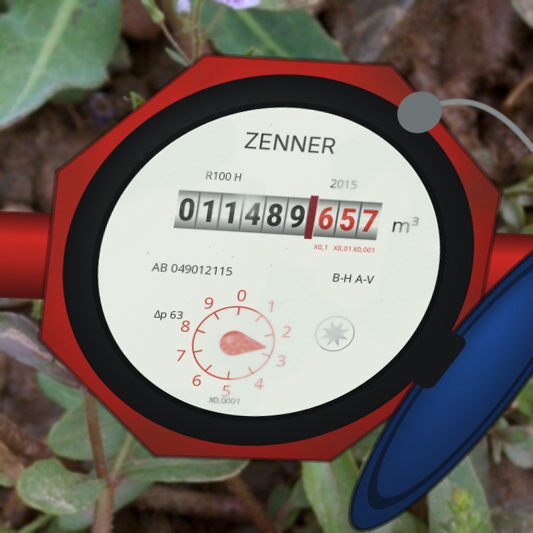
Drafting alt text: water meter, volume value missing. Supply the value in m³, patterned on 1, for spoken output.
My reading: 11489.6572
